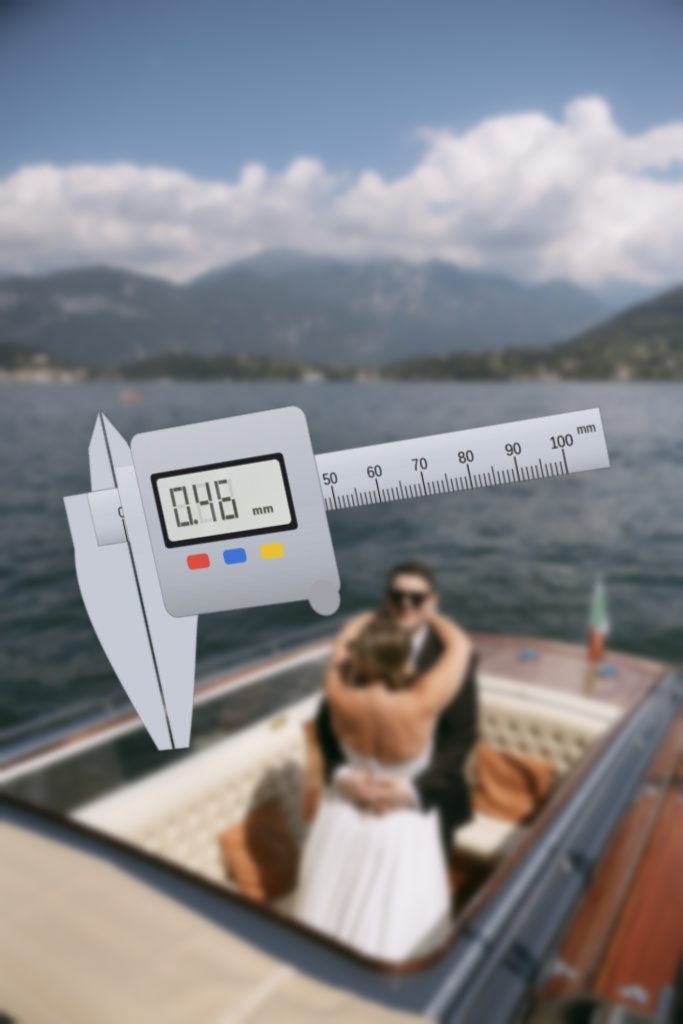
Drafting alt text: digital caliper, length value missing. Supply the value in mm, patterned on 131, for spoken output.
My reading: 0.46
